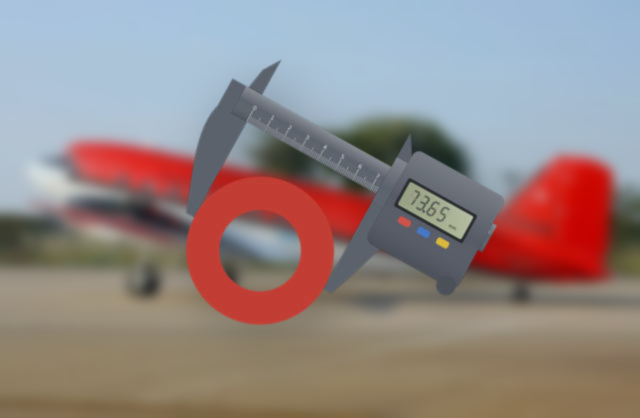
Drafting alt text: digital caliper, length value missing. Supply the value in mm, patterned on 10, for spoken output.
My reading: 73.65
